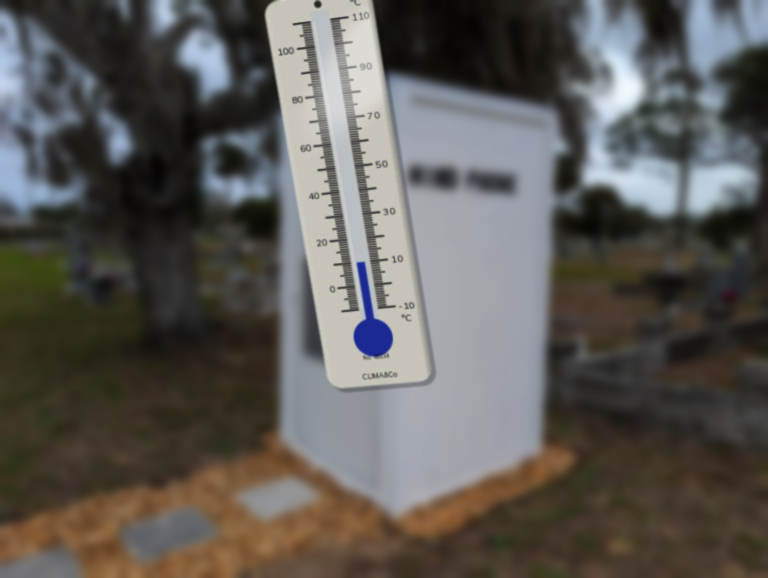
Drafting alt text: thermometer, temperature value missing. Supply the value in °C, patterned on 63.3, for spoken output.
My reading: 10
